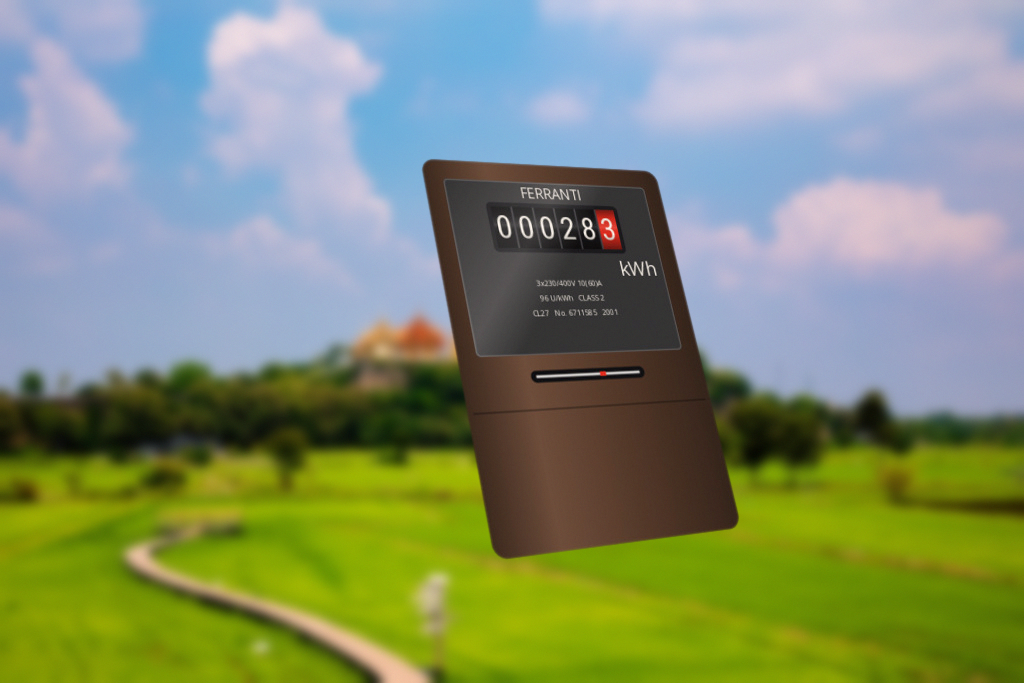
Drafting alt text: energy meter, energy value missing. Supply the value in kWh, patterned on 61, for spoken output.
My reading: 28.3
